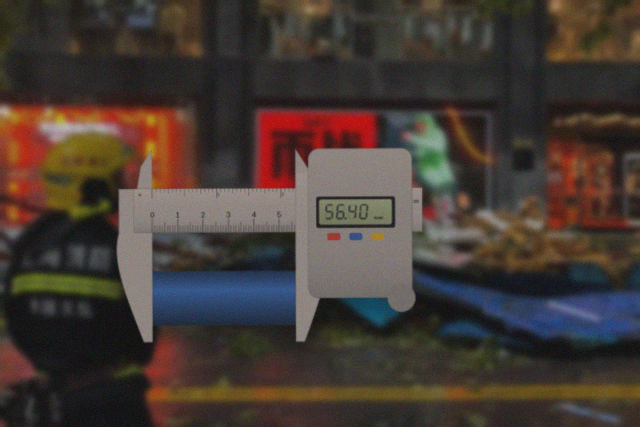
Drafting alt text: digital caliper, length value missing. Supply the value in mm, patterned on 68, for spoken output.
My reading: 56.40
